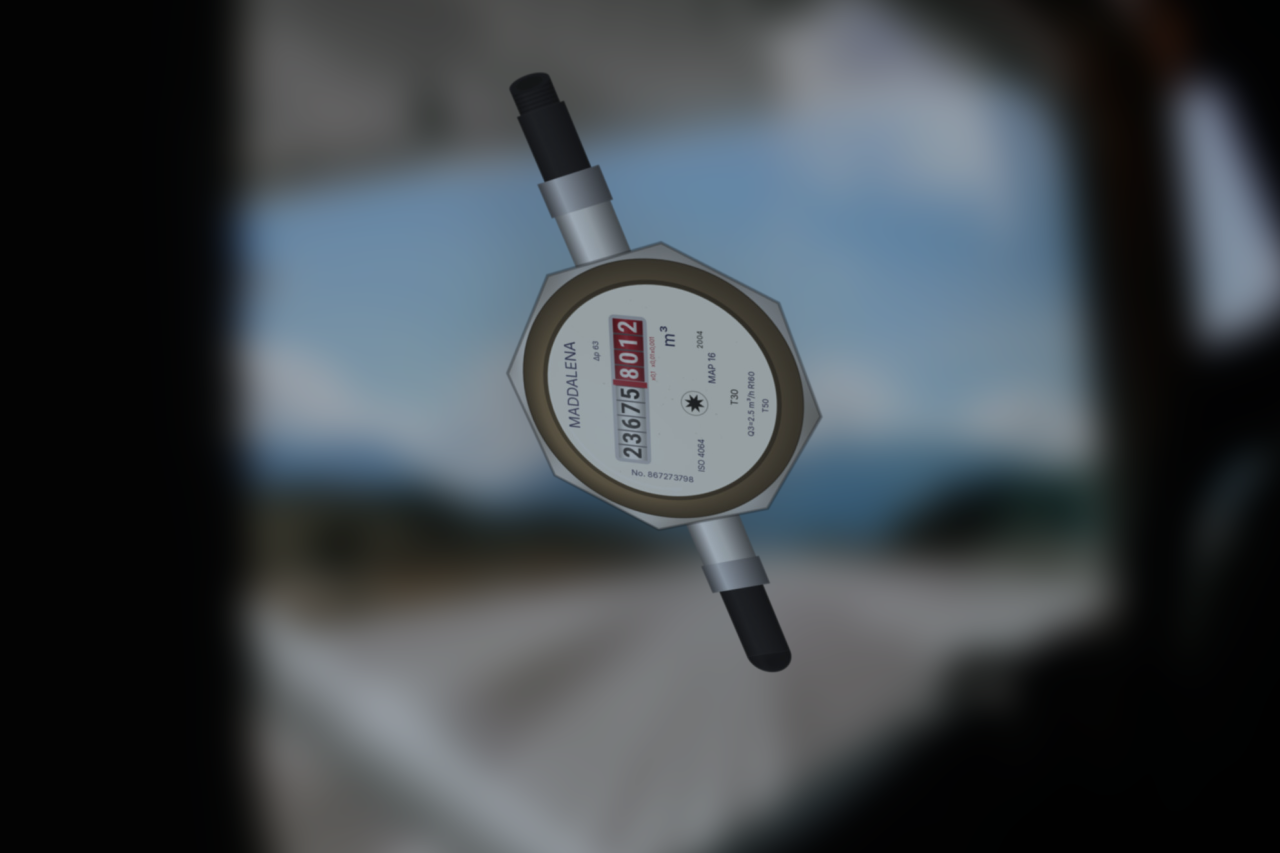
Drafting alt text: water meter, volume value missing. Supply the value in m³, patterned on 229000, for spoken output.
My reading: 23675.8012
